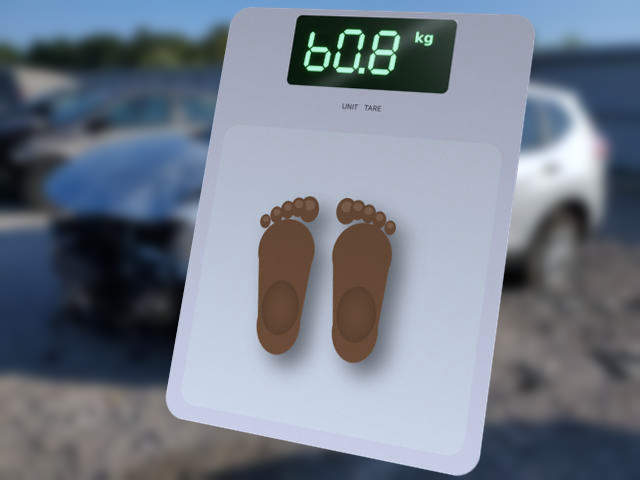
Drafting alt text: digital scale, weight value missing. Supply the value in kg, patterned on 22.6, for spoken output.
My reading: 60.8
